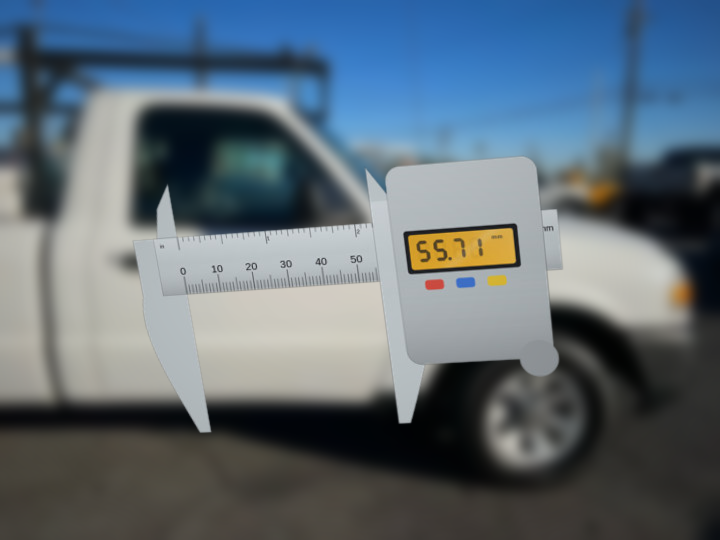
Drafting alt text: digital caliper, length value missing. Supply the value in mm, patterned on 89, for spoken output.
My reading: 55.71
